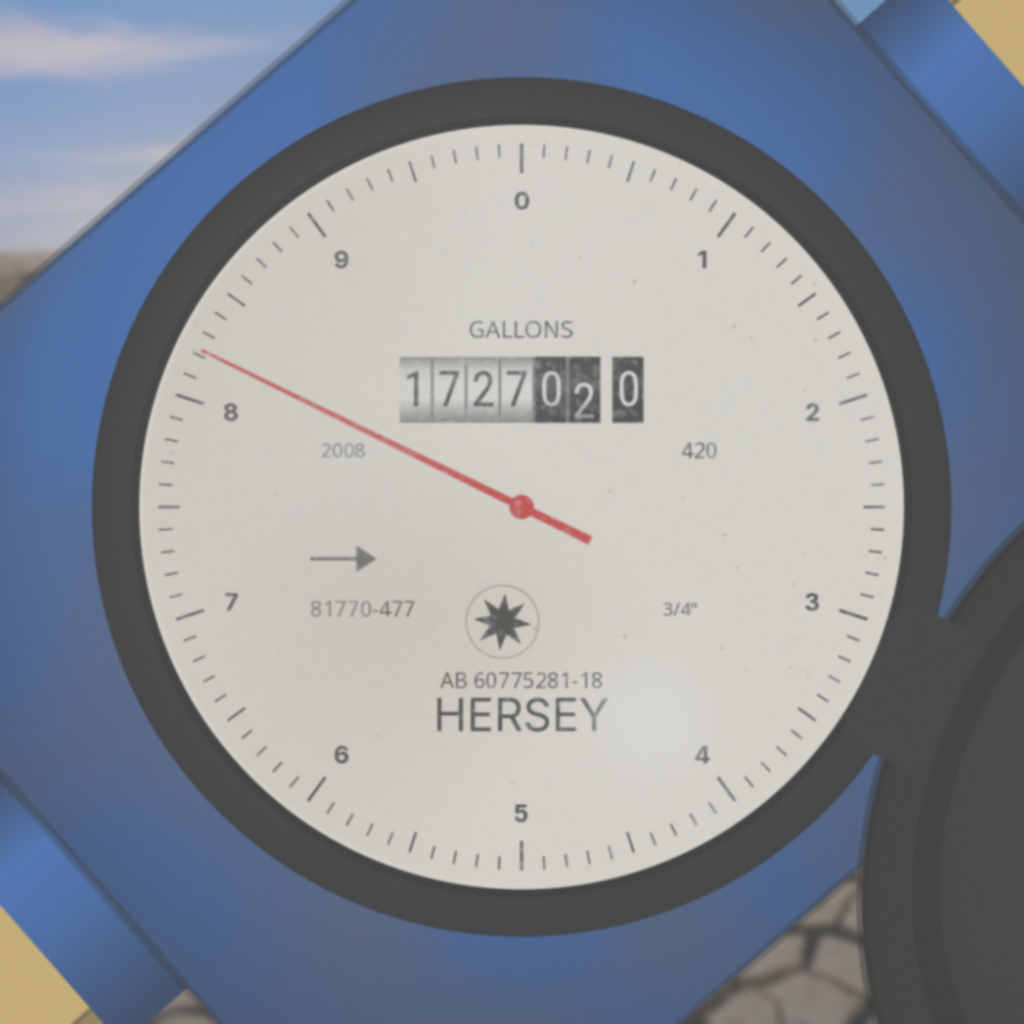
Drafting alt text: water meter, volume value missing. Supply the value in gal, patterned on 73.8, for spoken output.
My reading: 1727018.2
